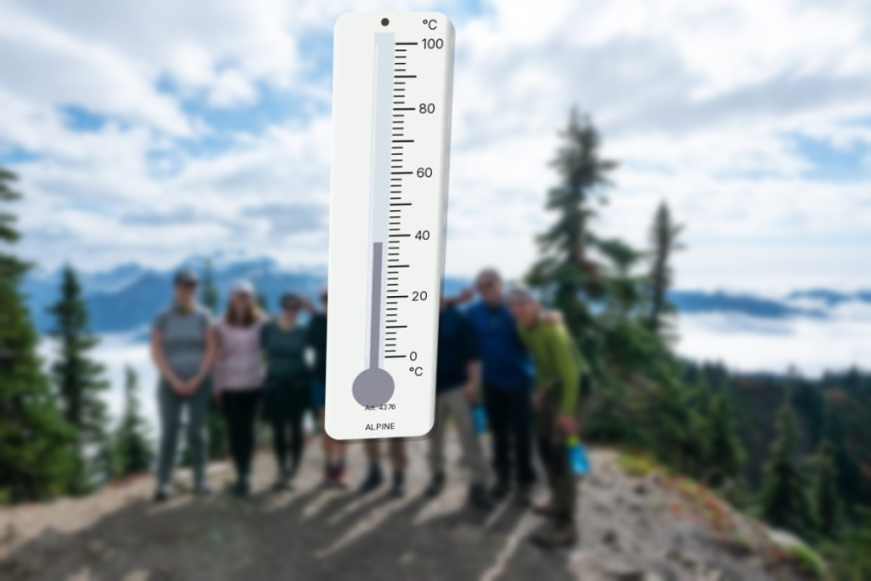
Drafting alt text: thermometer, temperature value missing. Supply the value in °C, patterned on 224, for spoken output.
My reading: 38
